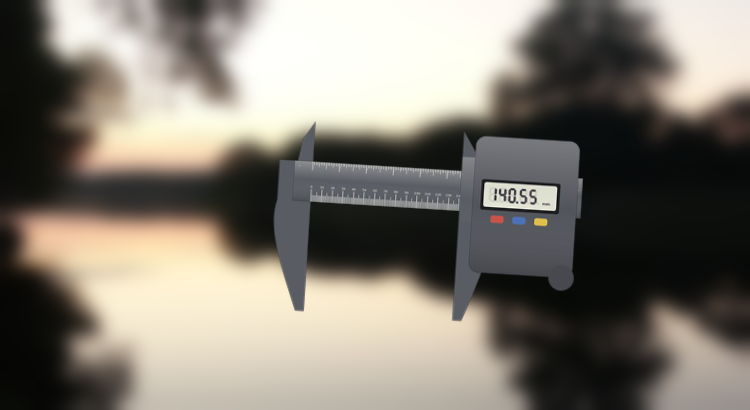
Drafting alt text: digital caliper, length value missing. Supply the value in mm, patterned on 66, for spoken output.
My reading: 140.55
